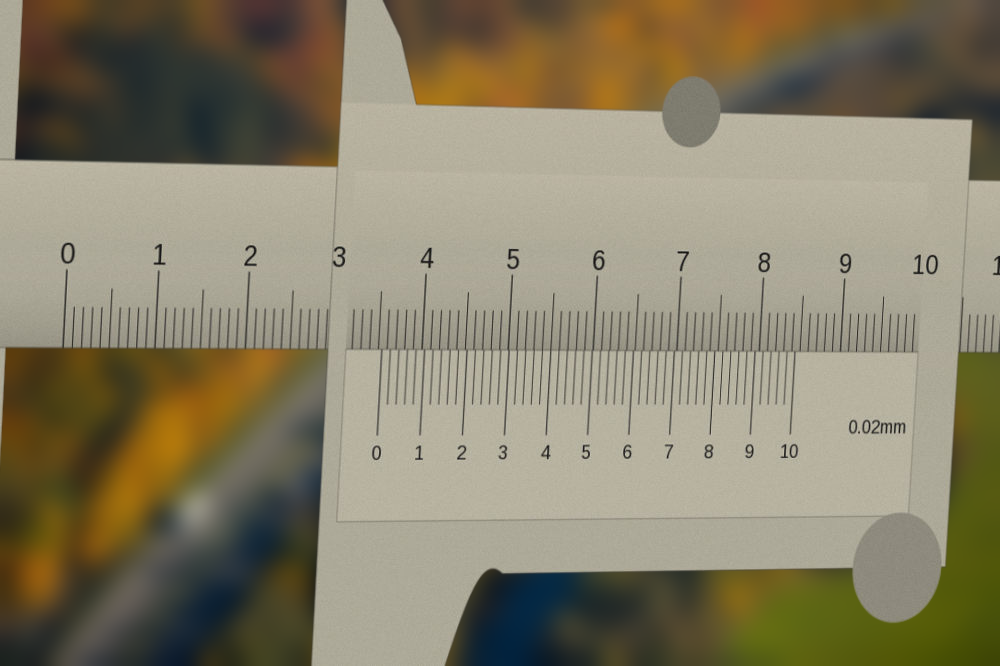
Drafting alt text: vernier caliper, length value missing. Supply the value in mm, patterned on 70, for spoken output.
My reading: 35.4
